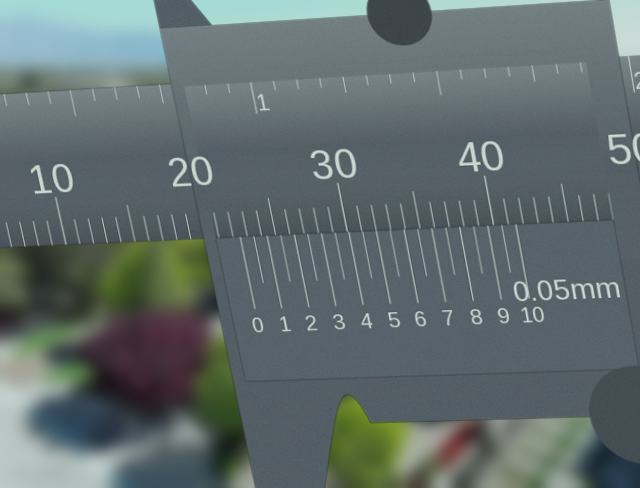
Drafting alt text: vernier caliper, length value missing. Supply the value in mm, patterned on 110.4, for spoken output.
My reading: 22.5
